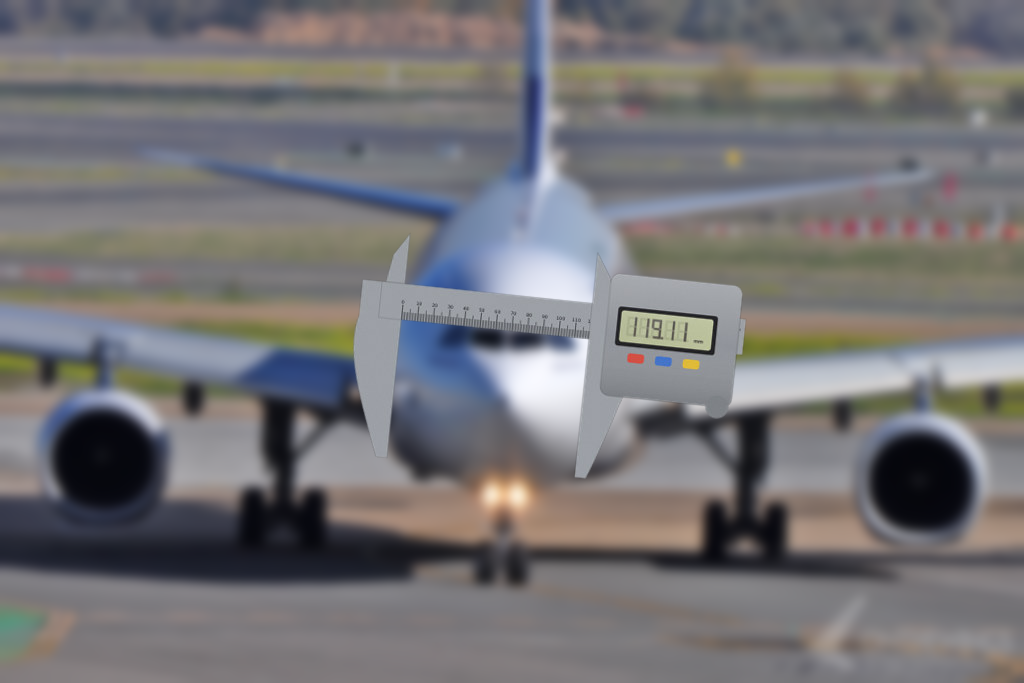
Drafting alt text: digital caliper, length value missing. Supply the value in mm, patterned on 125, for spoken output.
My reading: 119.11
